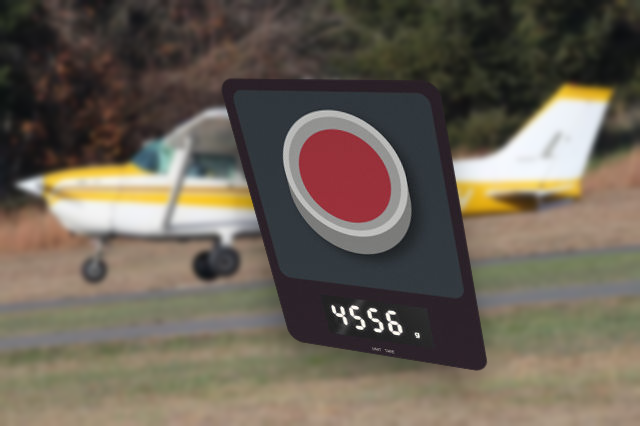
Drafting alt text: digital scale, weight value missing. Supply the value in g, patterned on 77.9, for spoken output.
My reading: 4556
